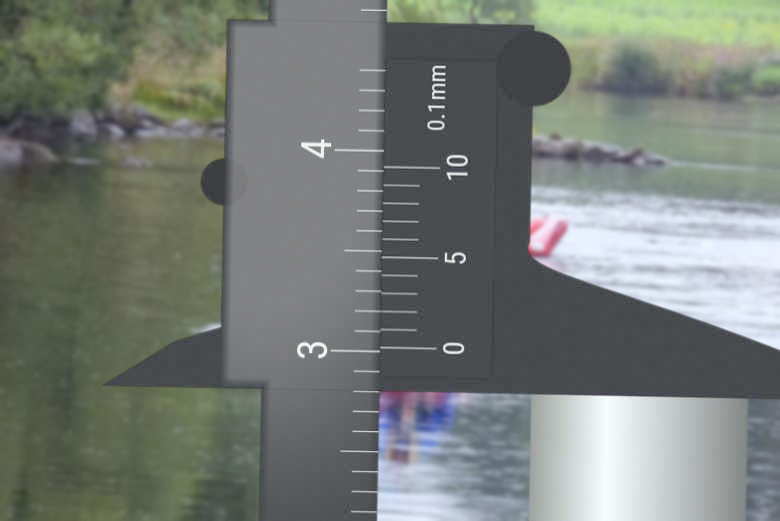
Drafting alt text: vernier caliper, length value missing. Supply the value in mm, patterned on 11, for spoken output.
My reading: 30.2
